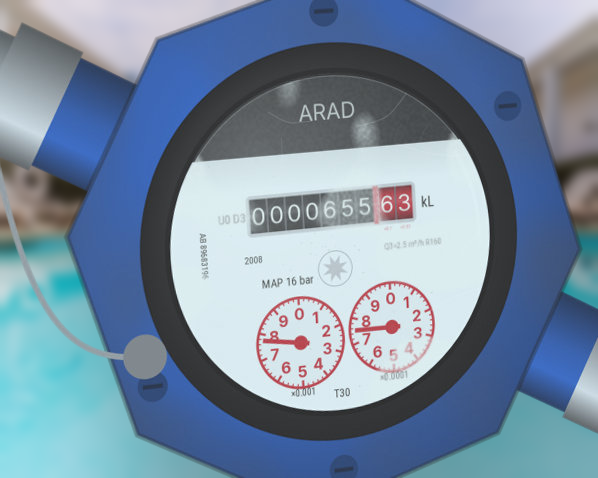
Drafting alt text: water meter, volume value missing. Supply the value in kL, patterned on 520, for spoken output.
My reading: 655.6377
